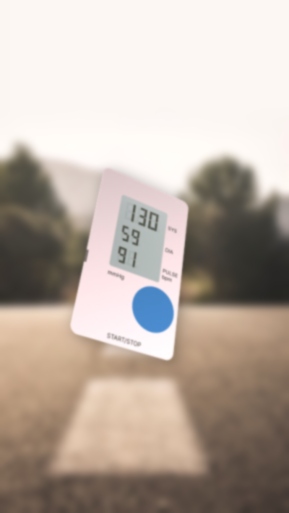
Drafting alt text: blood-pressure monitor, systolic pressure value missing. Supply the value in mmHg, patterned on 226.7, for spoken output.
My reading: 130
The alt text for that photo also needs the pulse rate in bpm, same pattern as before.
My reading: 91
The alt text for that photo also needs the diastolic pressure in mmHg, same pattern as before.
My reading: 59
